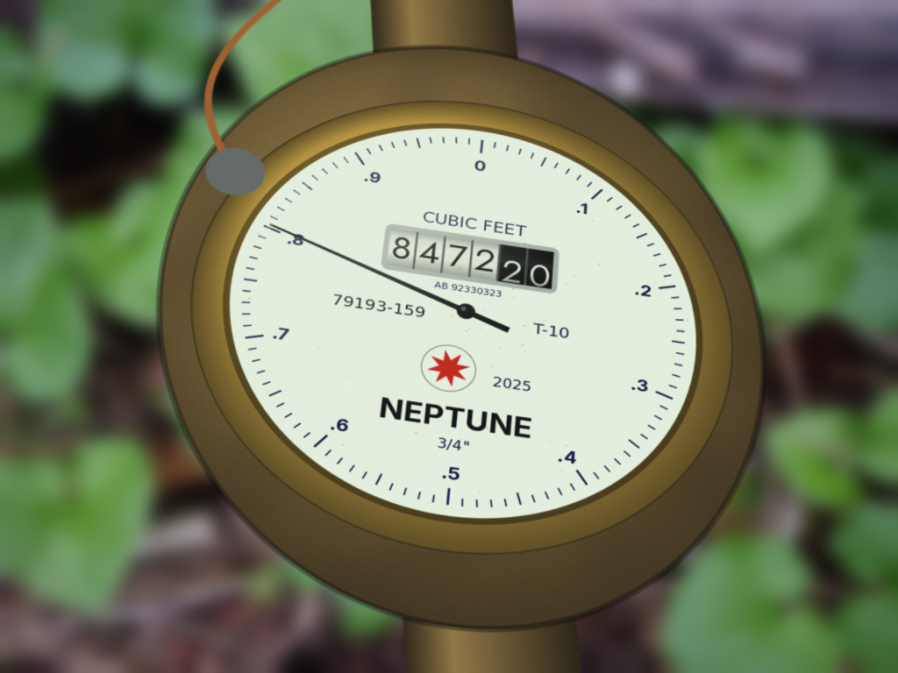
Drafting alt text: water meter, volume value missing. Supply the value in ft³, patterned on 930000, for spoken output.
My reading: 847219.80
